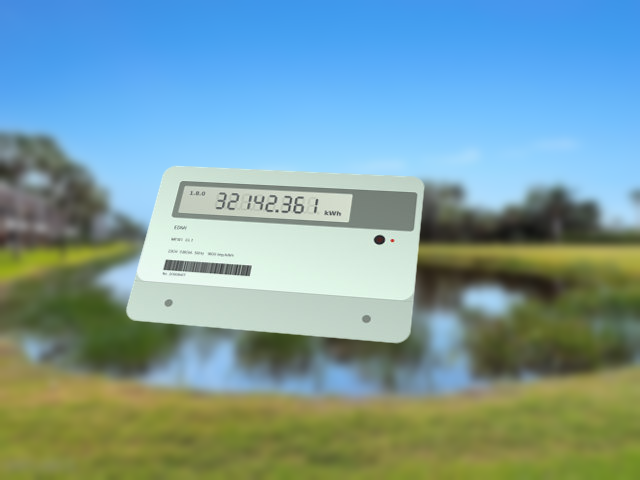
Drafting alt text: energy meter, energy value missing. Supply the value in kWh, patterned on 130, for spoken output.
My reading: 32142.361
